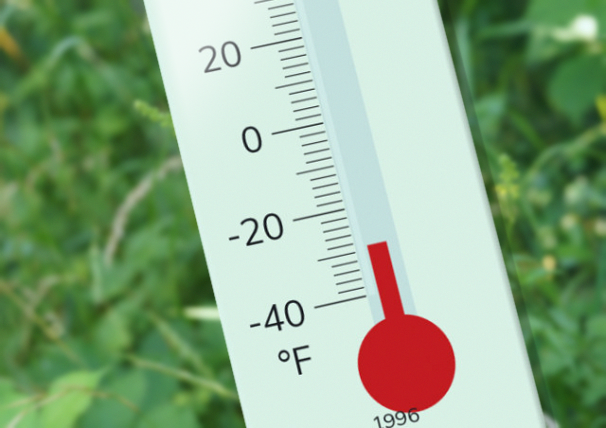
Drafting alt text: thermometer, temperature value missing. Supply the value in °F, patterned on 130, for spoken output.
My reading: -29
